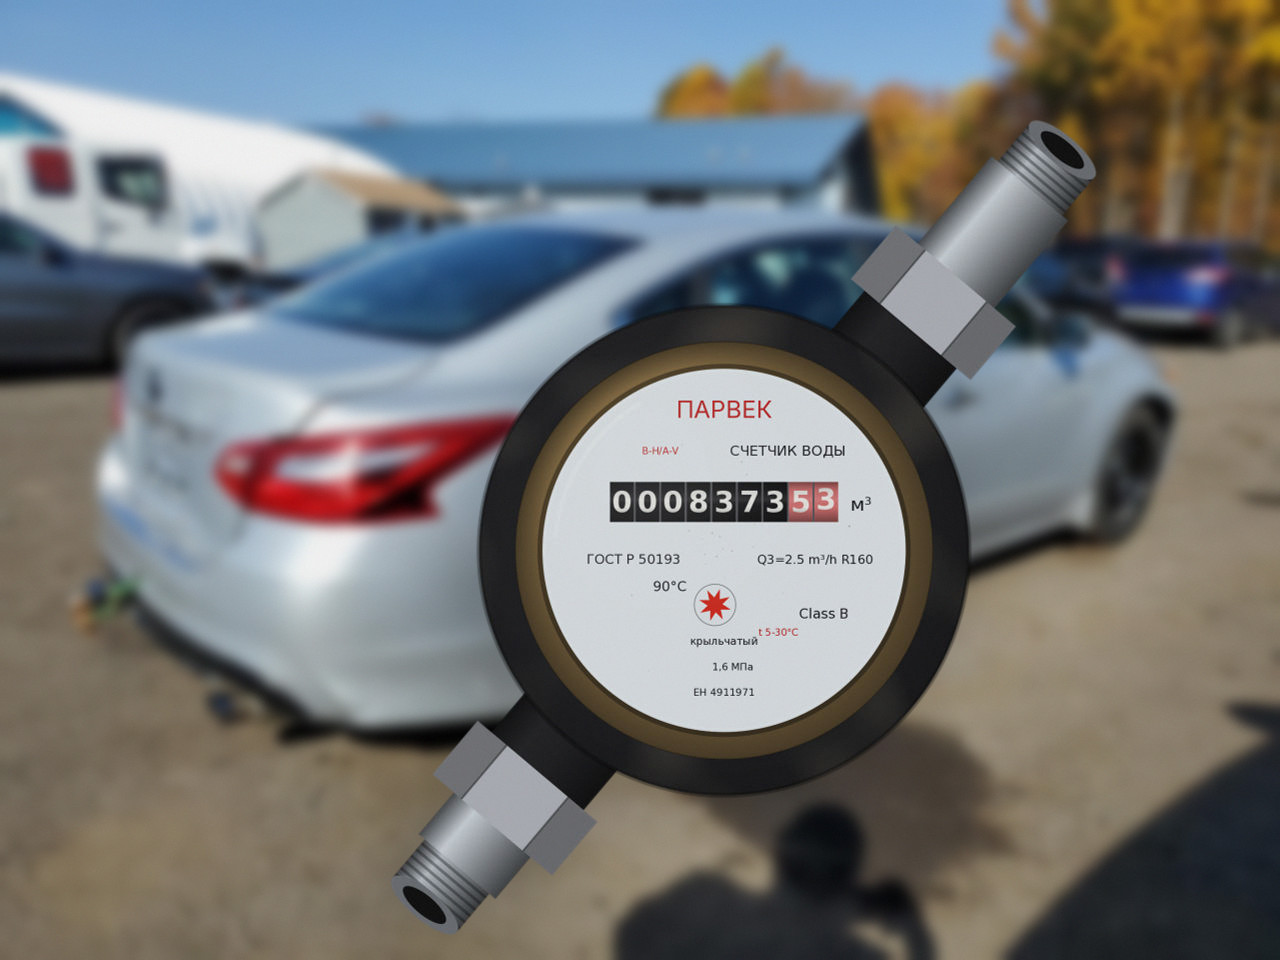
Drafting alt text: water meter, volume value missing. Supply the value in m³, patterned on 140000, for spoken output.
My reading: 8373.53
